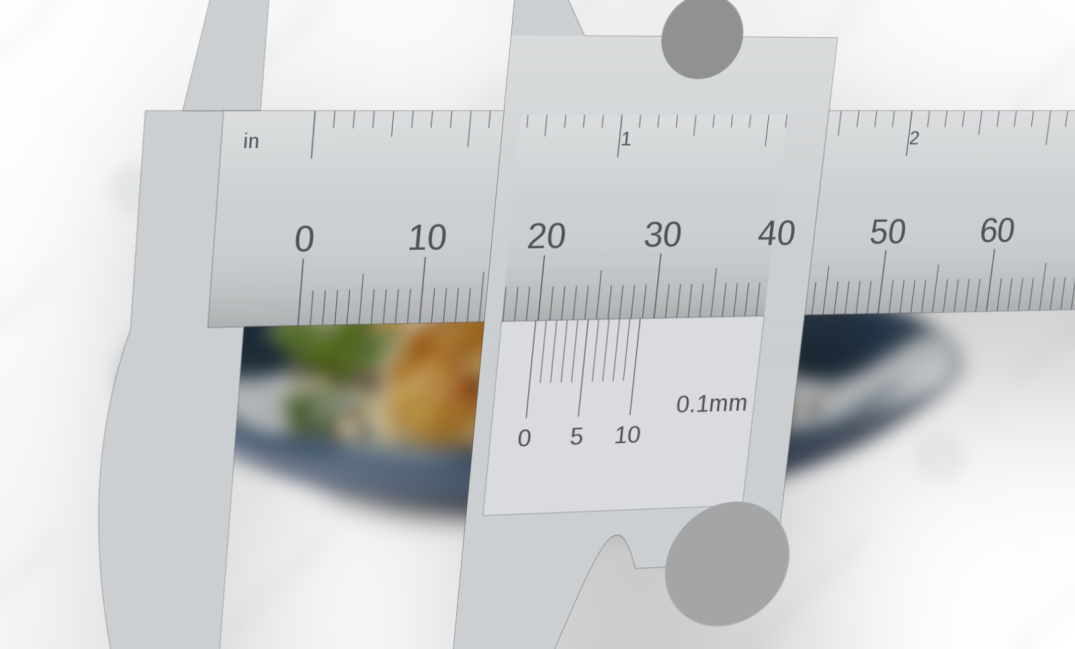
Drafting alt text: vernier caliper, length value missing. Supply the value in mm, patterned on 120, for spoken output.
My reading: 19.8
